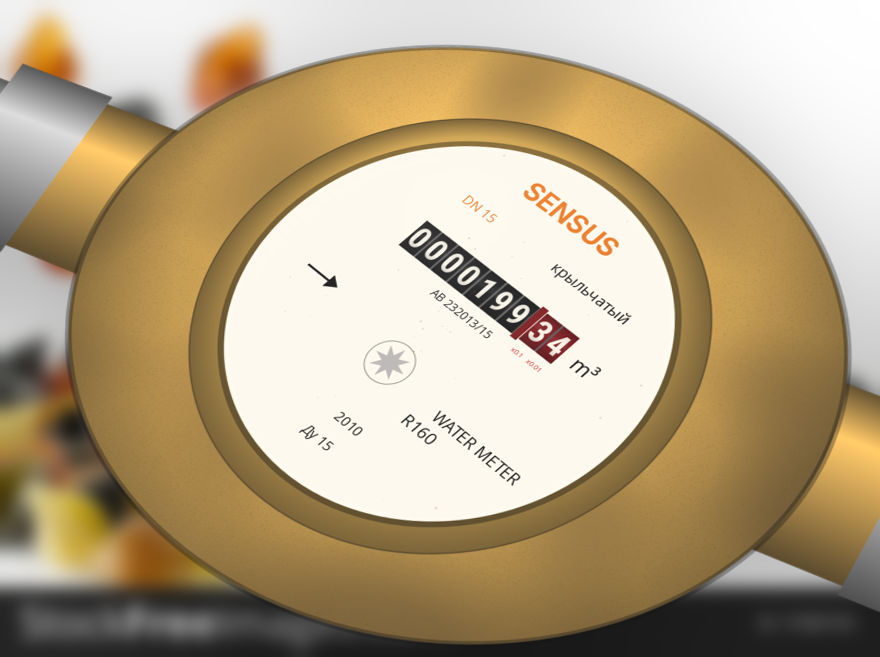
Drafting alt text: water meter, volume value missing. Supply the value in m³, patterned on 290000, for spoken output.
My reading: 199.34
